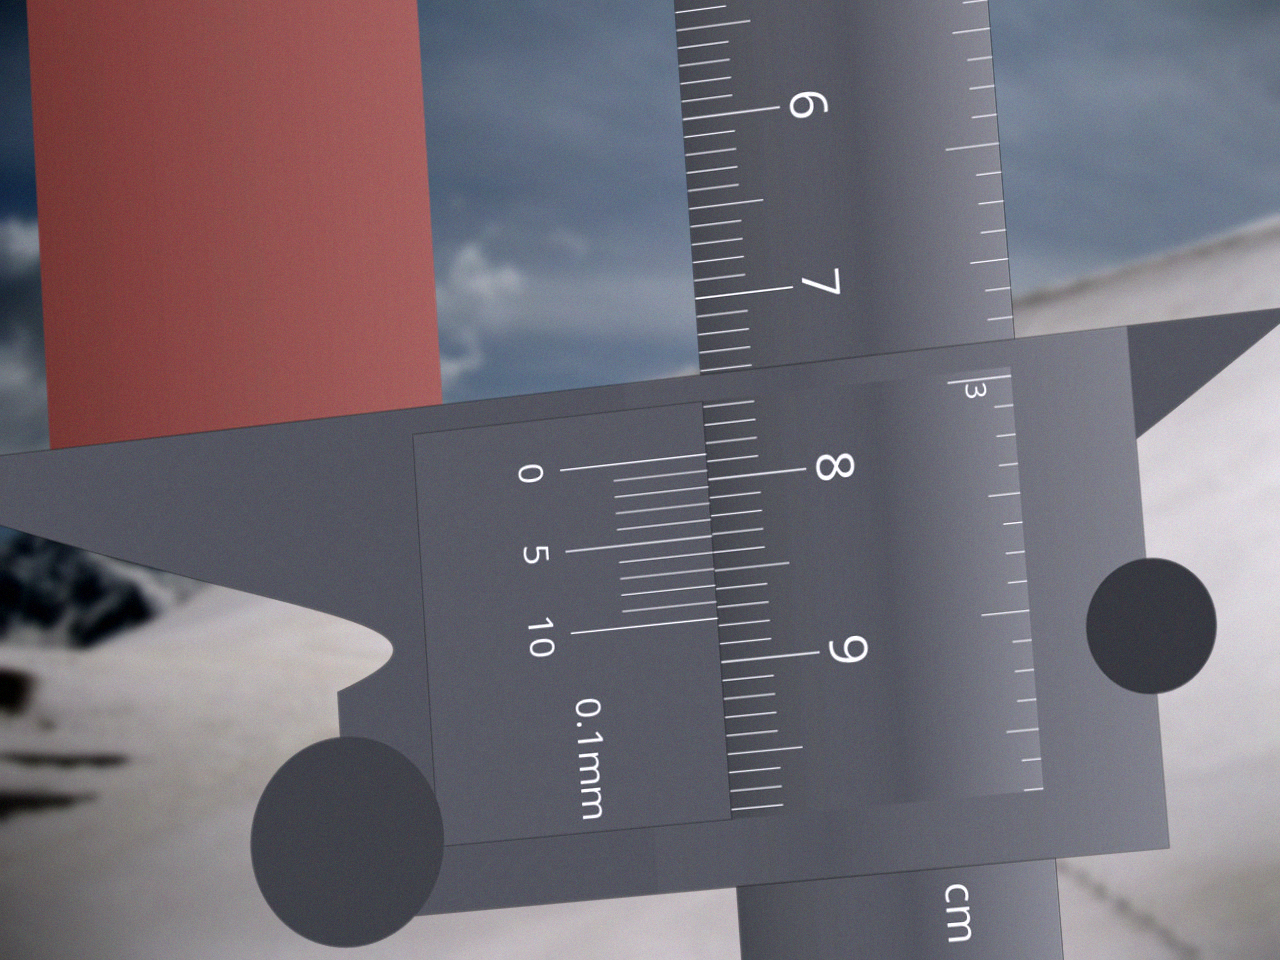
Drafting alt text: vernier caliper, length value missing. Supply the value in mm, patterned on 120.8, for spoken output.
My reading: 78.6
